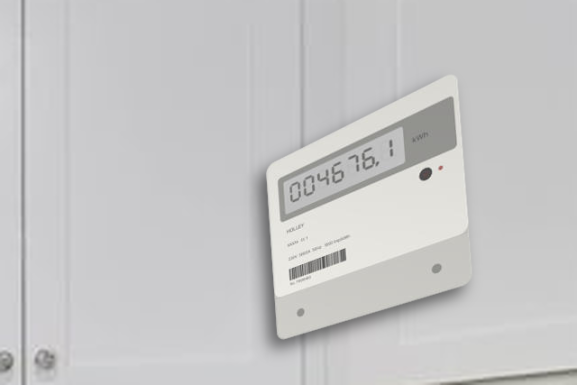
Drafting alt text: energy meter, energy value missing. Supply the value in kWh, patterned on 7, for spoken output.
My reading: 4676.1
